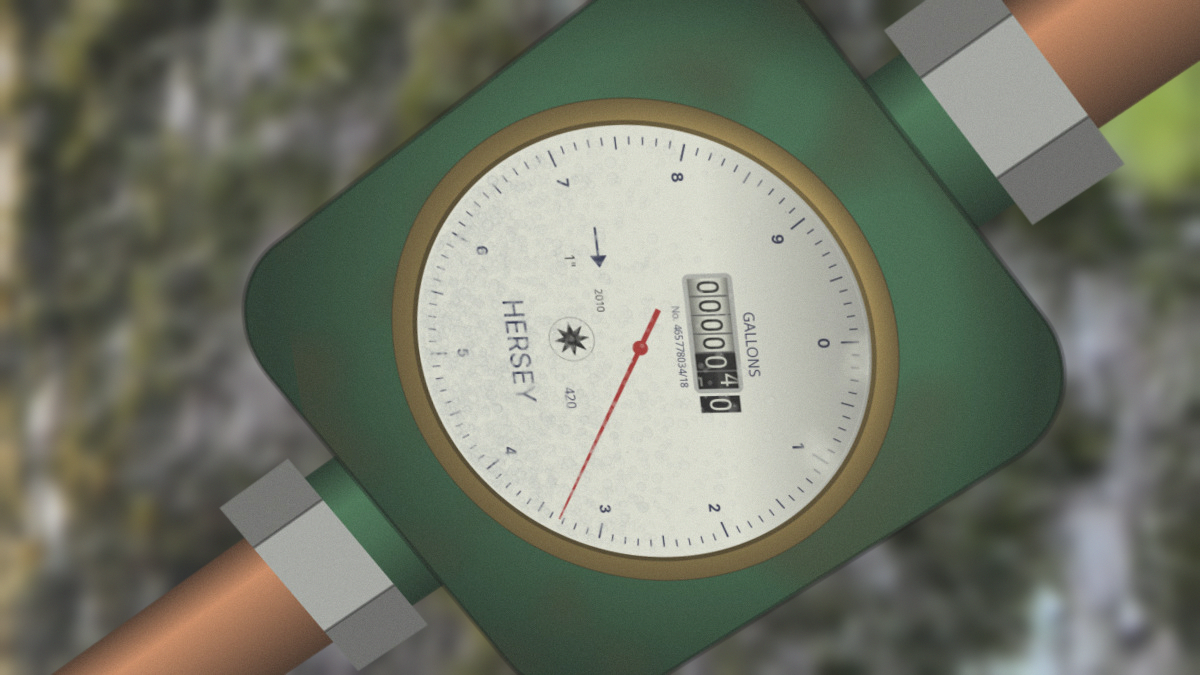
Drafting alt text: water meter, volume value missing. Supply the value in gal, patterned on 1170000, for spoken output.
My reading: 43.3
